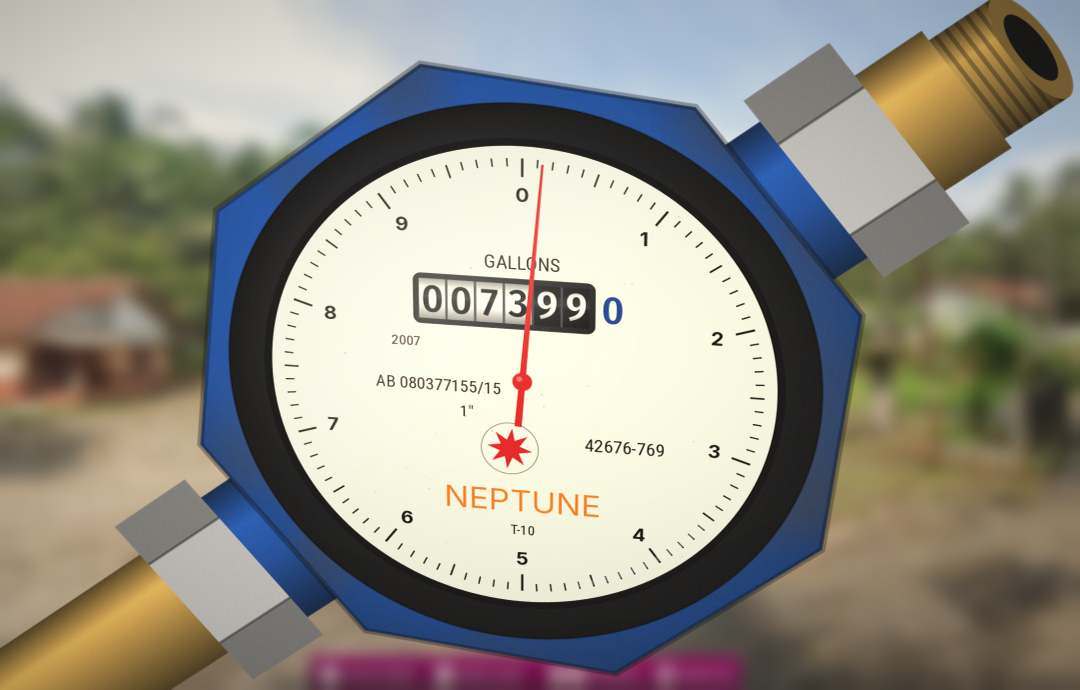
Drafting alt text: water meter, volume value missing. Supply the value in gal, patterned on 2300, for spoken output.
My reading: 73990.1
